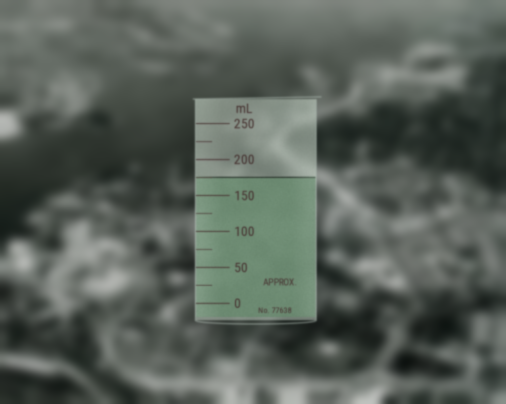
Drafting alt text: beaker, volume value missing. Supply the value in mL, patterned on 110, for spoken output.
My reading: 175
